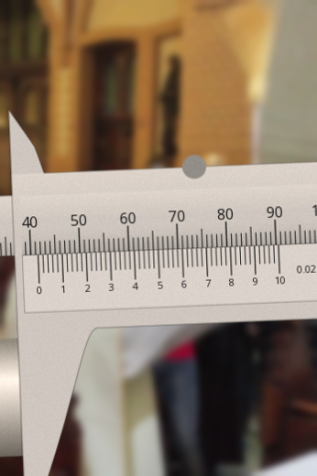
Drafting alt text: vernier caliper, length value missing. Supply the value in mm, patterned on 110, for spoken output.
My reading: 41.5
